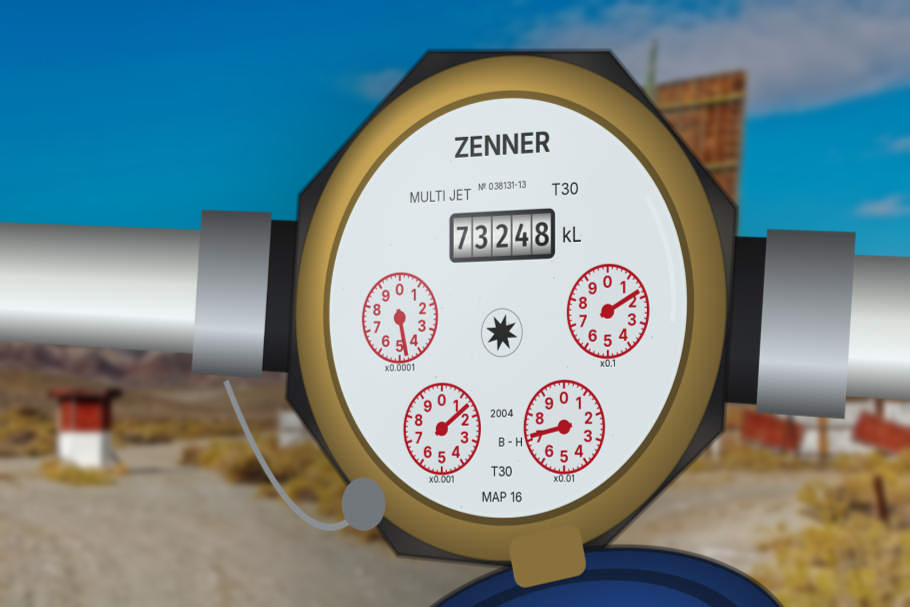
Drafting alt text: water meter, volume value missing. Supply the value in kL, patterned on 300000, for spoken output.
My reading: 73248.1714
